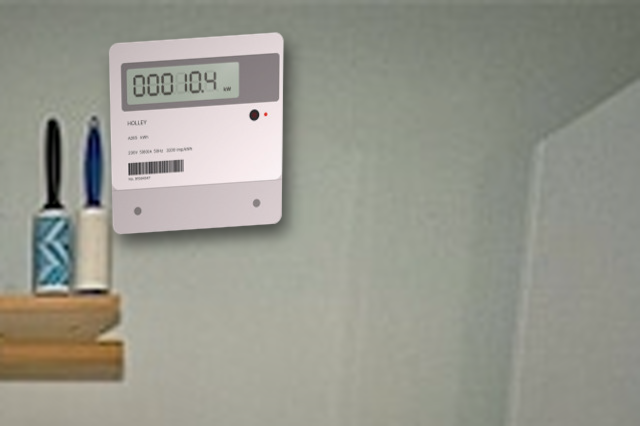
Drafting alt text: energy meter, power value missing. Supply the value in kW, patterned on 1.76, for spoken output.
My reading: 10.4
